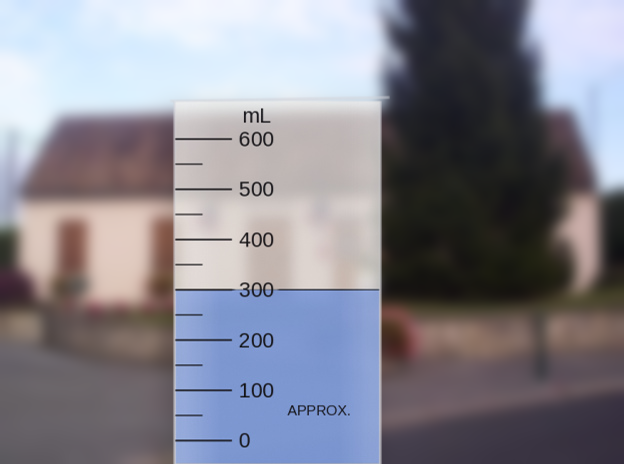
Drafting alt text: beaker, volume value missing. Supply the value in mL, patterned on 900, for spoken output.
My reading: 300
